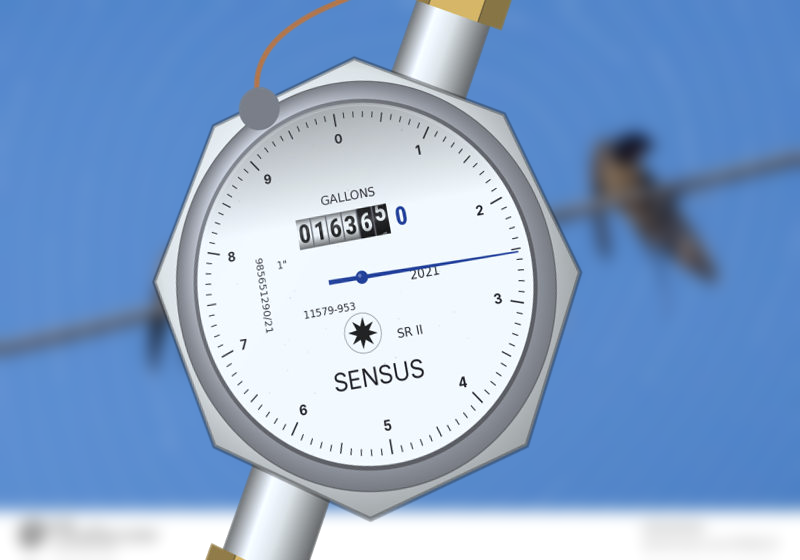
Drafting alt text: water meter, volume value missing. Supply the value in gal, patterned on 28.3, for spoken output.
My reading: 163652.5
